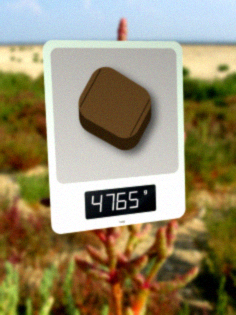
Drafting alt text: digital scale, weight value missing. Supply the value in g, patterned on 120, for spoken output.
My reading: 4765
